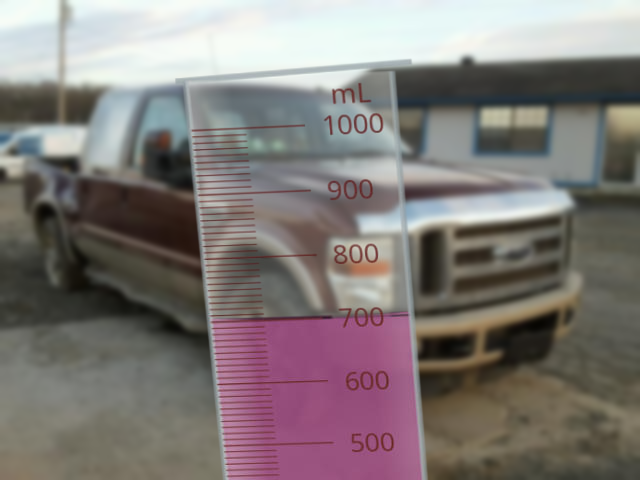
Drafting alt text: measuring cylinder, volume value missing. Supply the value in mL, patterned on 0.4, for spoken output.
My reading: 700
